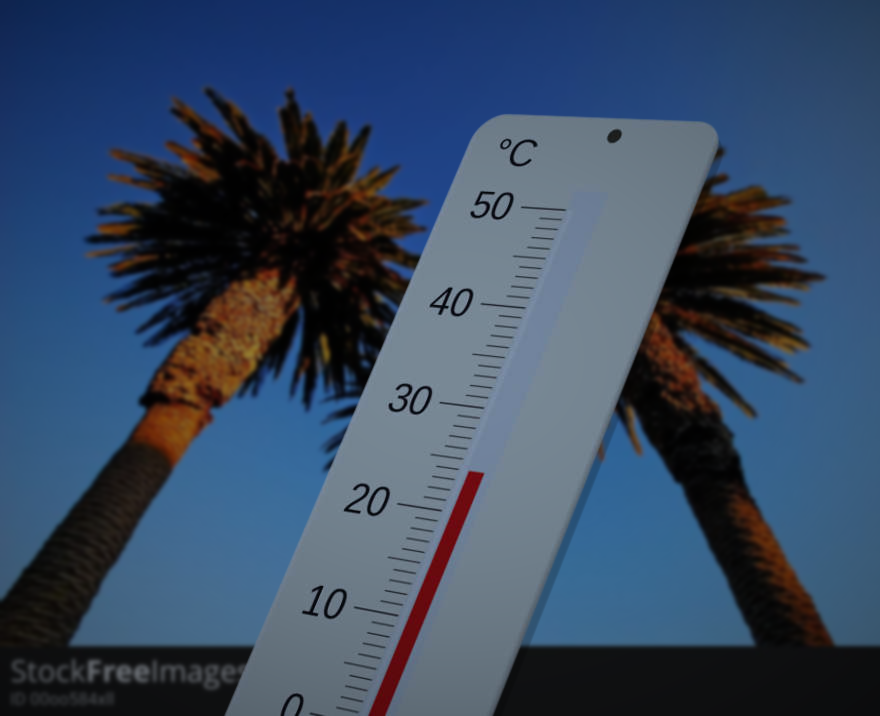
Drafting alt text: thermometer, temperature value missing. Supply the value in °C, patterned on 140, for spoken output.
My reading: 24
